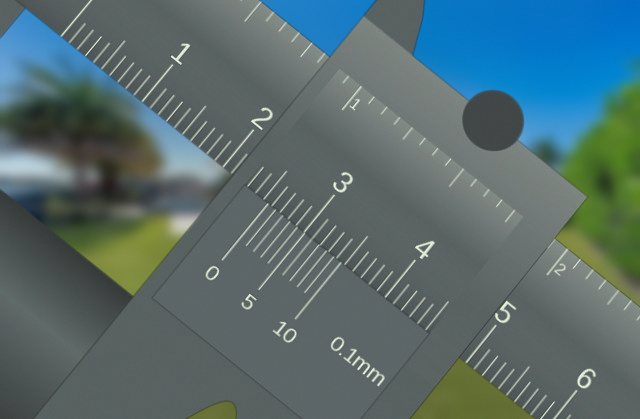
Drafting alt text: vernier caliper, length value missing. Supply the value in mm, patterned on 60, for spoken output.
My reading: 25.6
